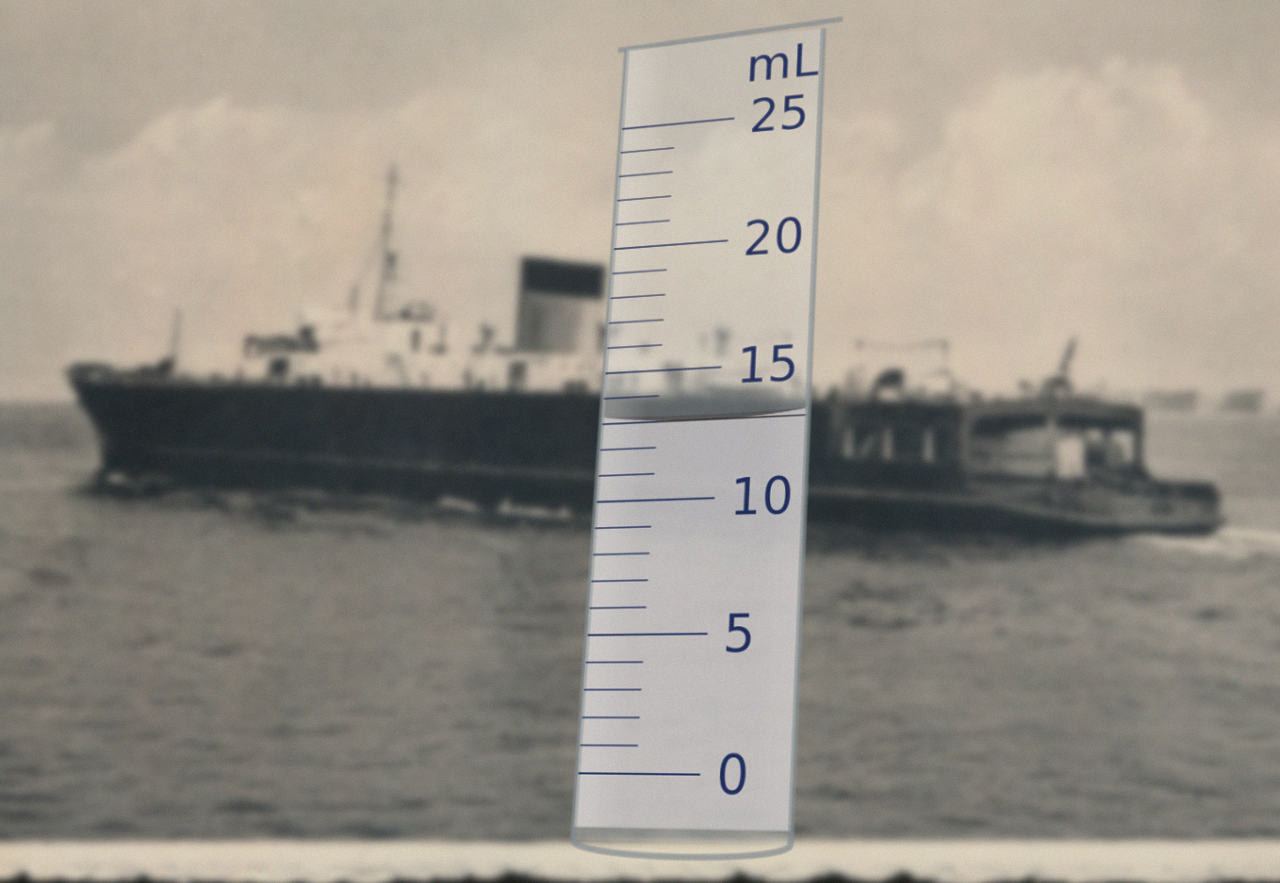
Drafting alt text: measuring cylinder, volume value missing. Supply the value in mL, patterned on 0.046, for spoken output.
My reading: 13
